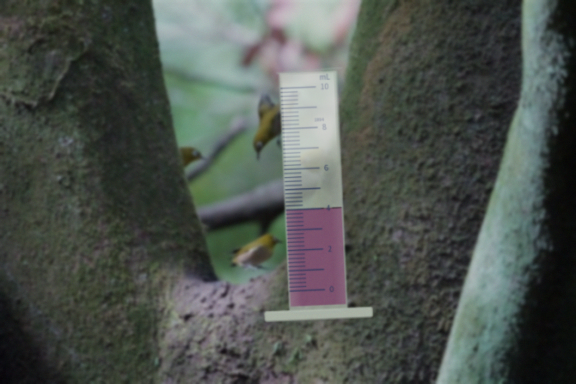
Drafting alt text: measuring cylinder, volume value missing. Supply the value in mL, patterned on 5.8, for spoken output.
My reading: 4
